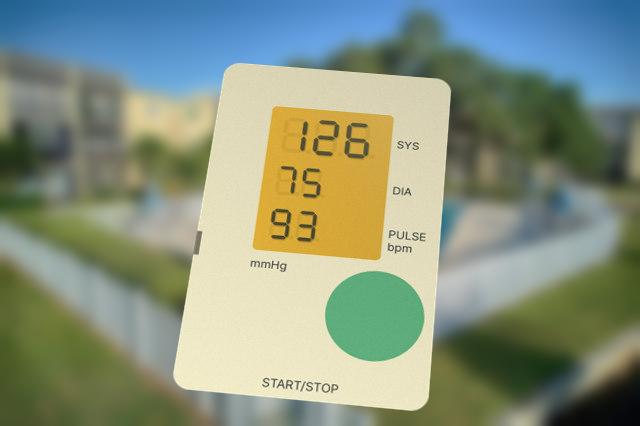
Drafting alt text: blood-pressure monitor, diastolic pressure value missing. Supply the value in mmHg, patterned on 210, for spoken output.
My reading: 75
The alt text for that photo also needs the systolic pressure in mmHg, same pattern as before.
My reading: 126
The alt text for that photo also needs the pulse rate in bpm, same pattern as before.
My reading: 93
